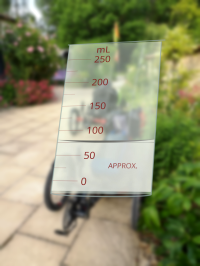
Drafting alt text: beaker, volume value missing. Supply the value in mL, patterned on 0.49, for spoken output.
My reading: 75
